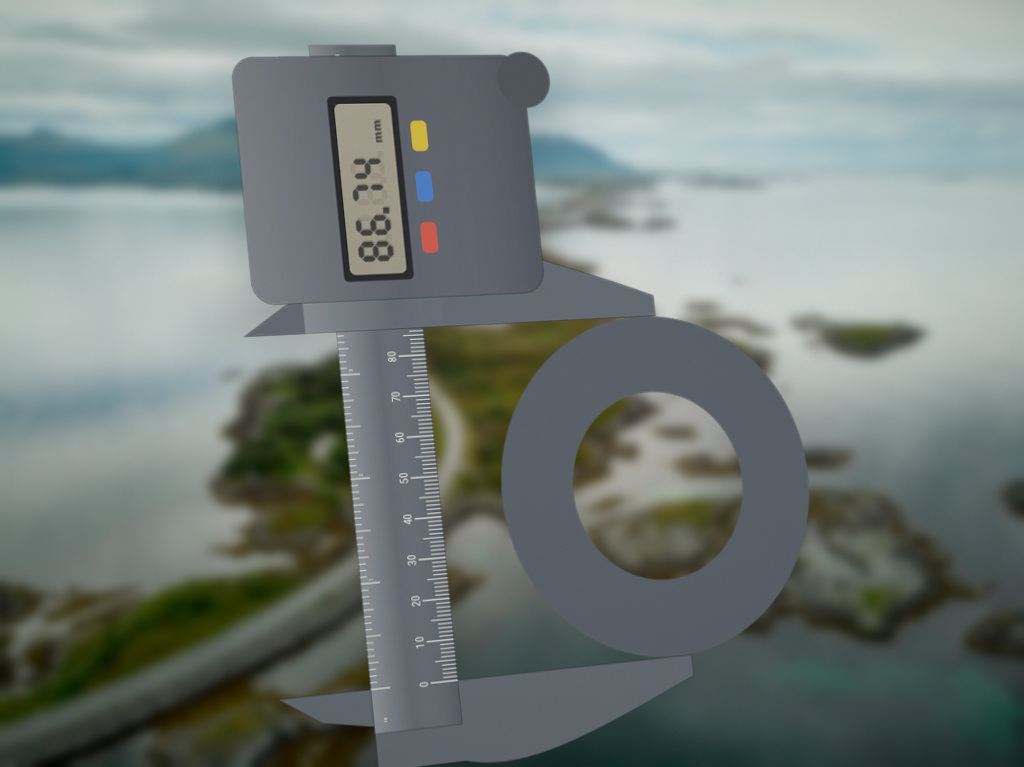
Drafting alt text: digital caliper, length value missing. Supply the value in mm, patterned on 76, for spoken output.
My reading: 86.74
